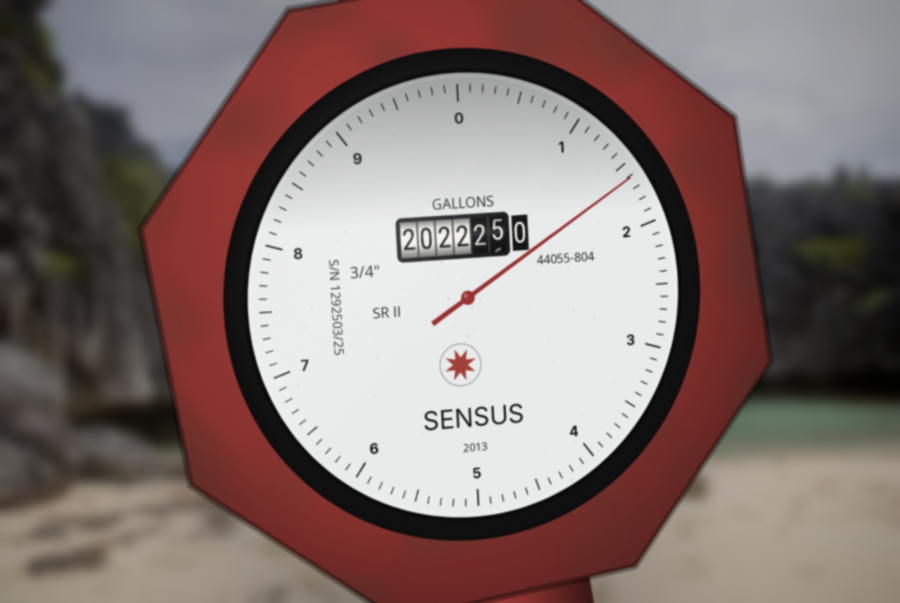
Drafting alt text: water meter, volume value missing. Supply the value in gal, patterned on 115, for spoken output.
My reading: 2022251.6
